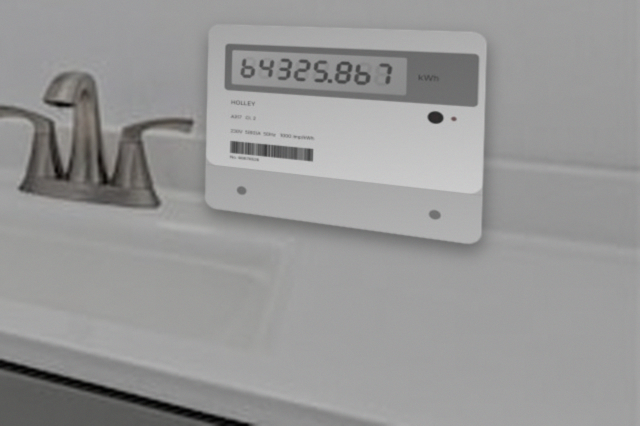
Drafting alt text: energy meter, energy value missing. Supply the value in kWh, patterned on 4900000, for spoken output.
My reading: 64325.867
